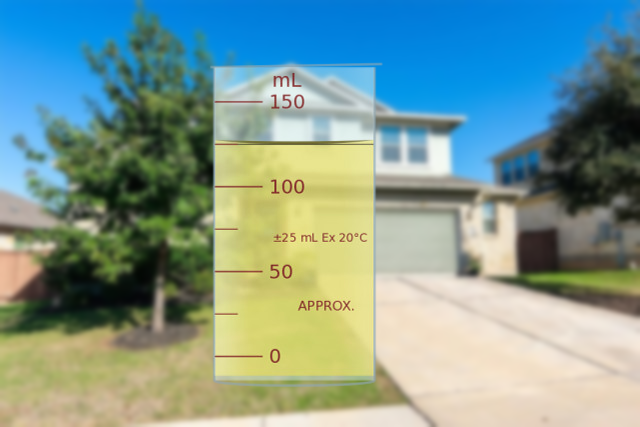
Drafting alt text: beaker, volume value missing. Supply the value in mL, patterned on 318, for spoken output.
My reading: 125
